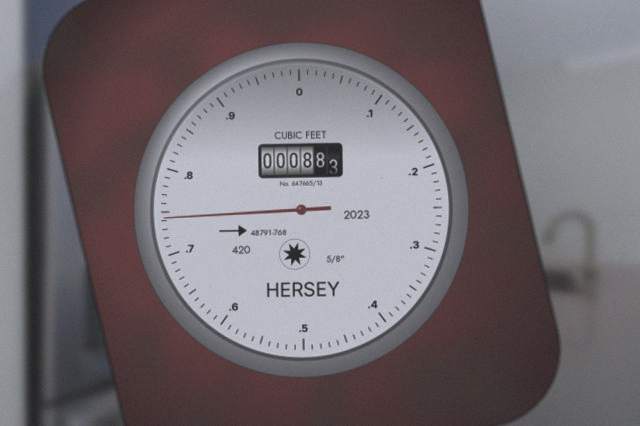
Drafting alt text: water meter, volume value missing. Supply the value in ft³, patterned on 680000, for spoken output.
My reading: 882.74
